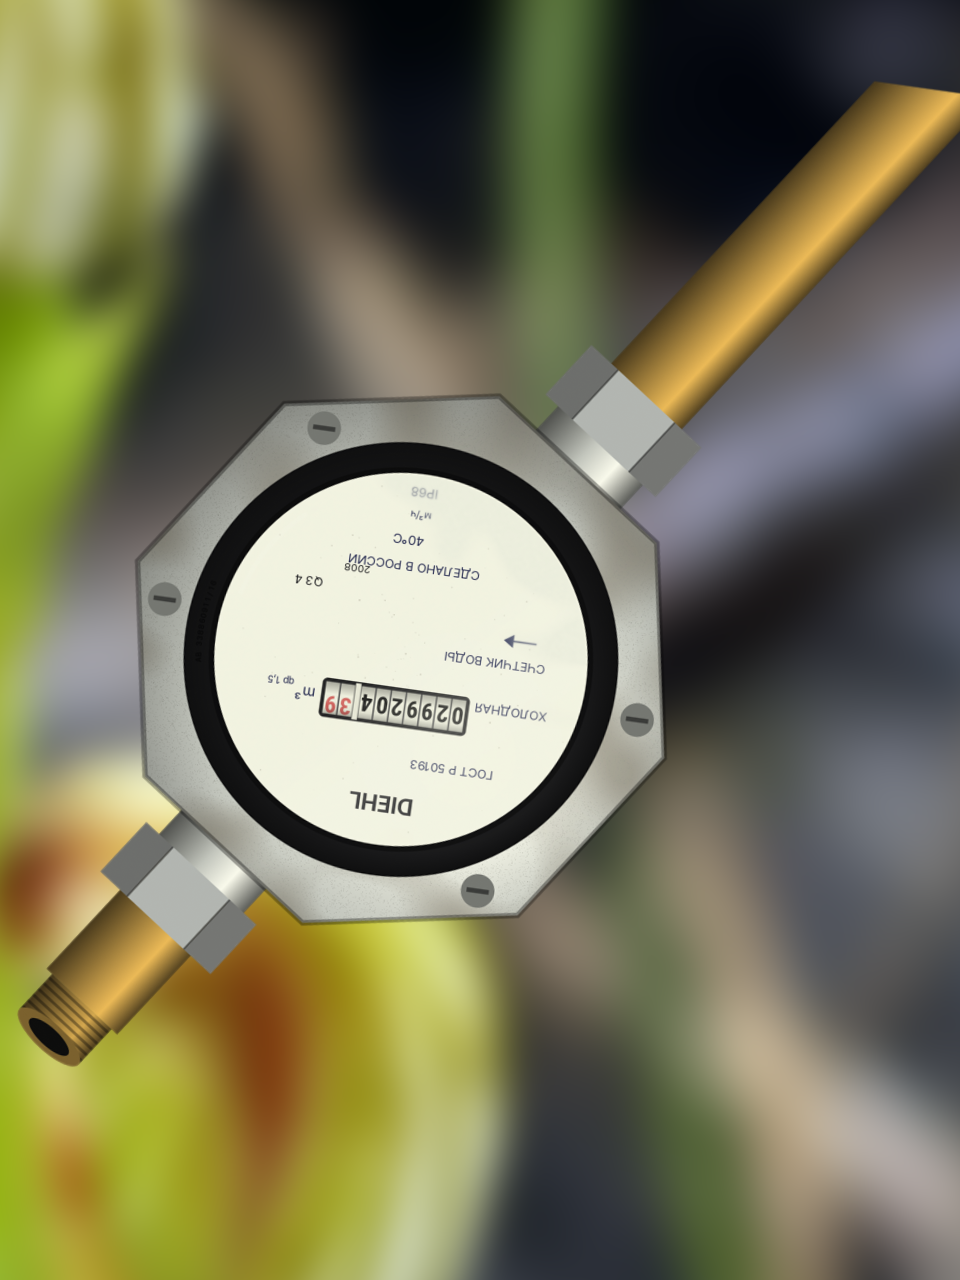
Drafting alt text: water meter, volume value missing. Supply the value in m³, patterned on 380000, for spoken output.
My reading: 299204.39
